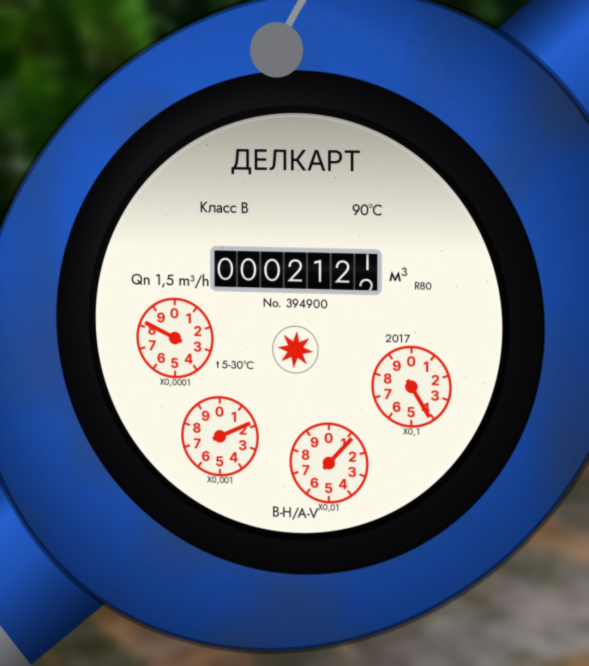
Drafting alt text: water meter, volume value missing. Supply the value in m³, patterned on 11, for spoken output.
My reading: 2121.4118
